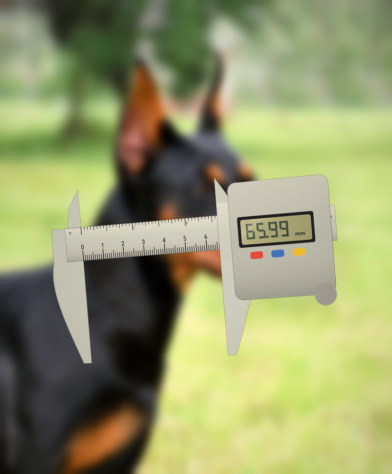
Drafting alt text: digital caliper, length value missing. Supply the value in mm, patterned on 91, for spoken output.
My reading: 65.99
